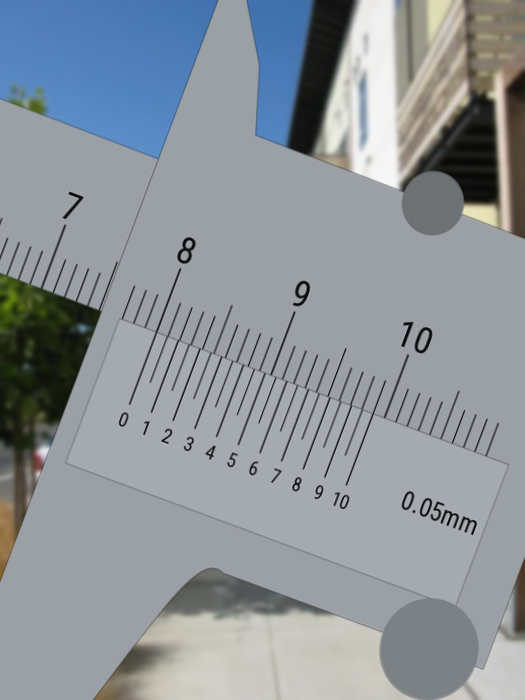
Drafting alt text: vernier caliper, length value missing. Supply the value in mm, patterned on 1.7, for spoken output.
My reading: 80.0
